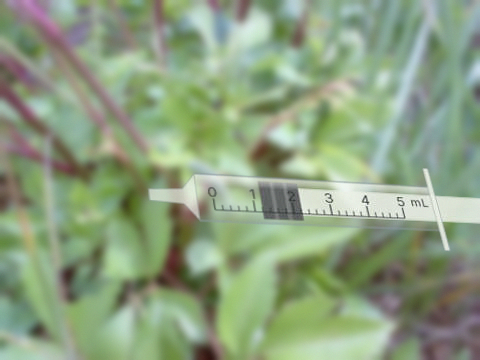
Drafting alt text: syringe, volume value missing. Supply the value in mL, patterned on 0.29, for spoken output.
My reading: 1.2
